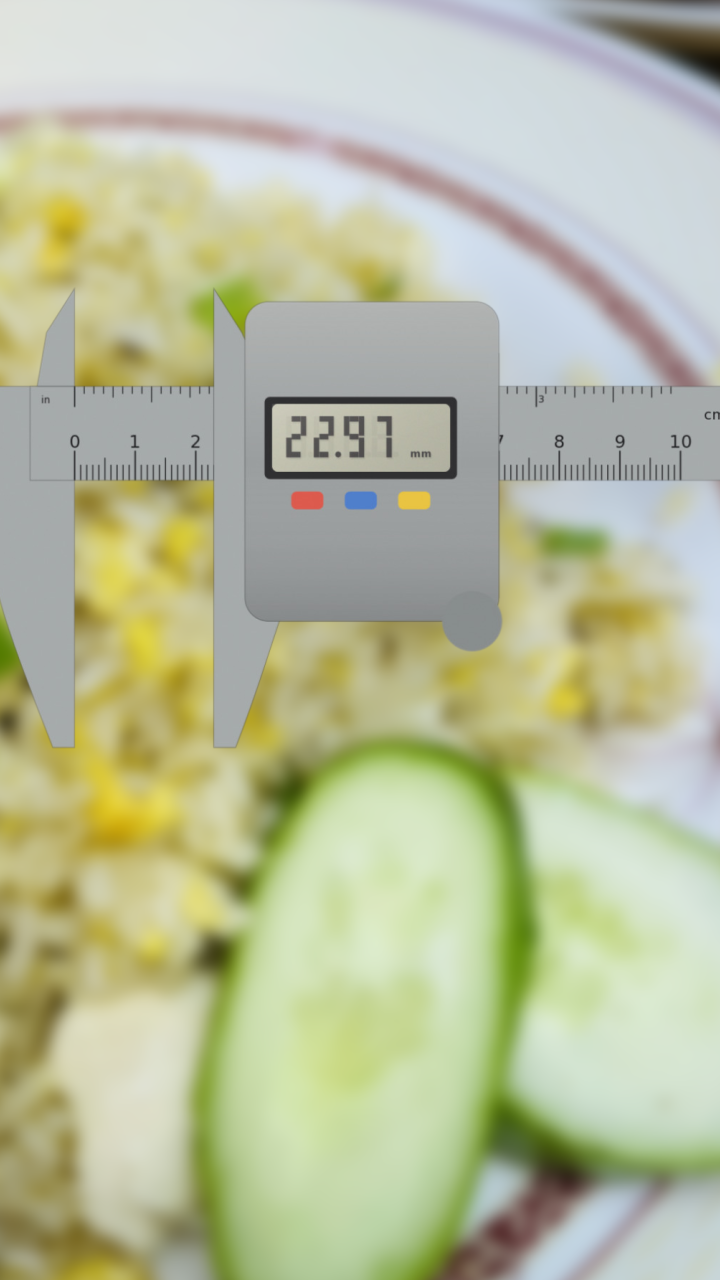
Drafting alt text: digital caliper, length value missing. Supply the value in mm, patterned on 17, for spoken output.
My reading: 22.97
